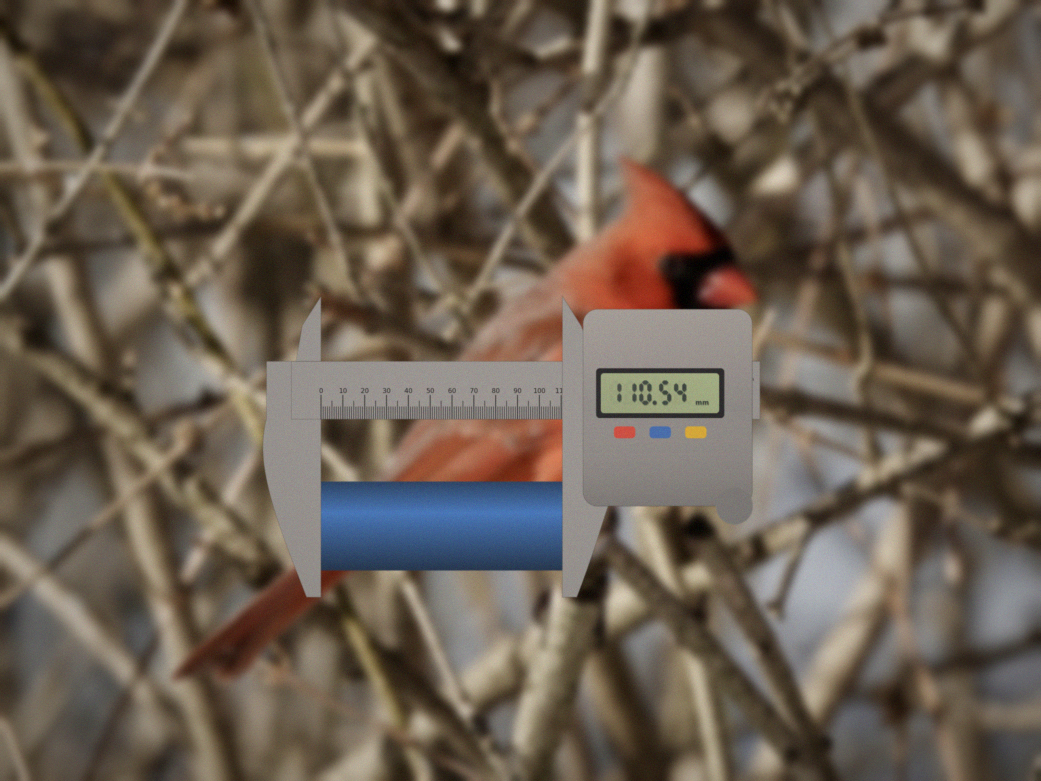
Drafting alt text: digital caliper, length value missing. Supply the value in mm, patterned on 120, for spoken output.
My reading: 110.54
